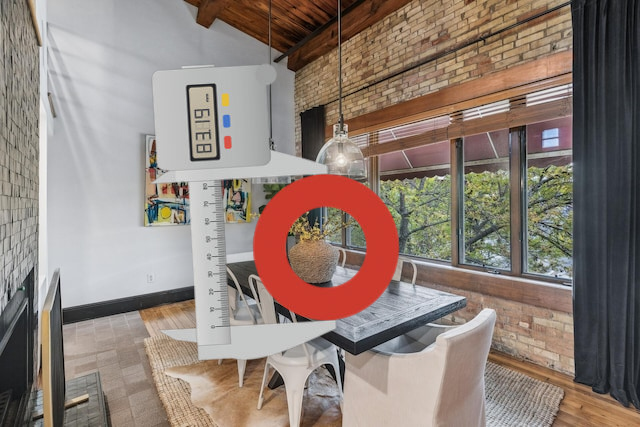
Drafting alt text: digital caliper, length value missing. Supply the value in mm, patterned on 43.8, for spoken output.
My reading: 83.19
